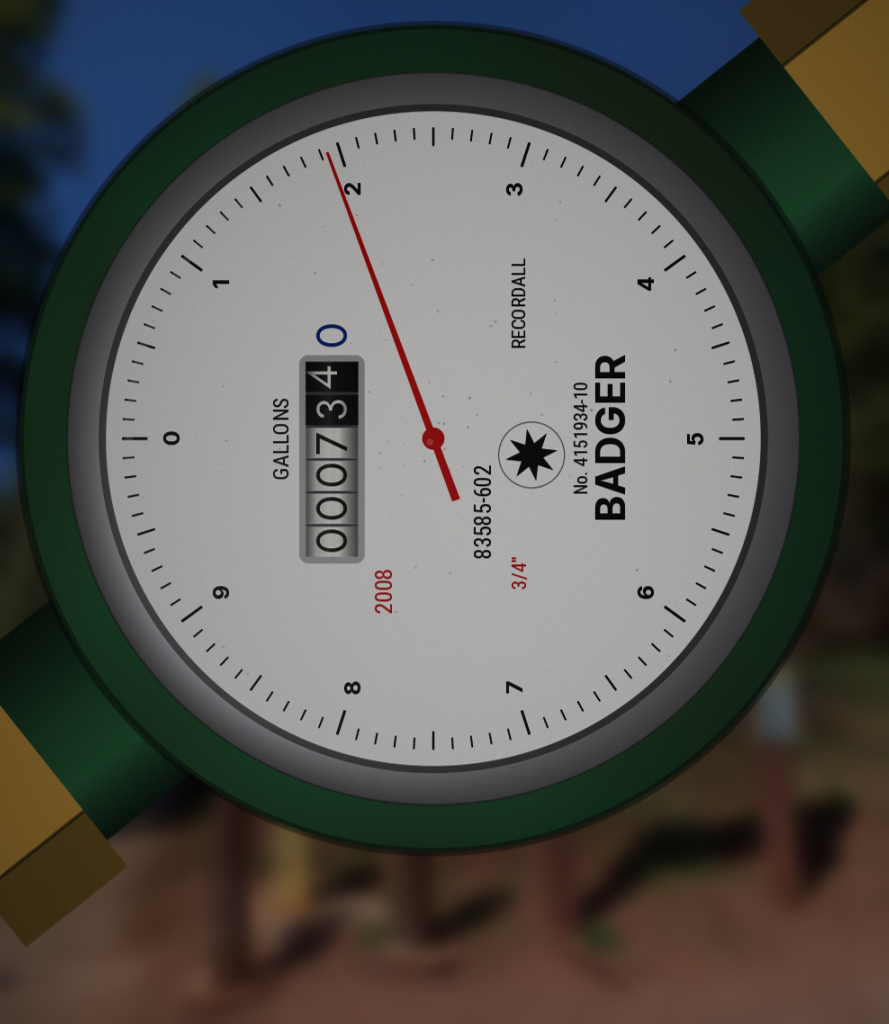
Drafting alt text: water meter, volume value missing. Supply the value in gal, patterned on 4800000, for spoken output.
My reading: 7341.9
